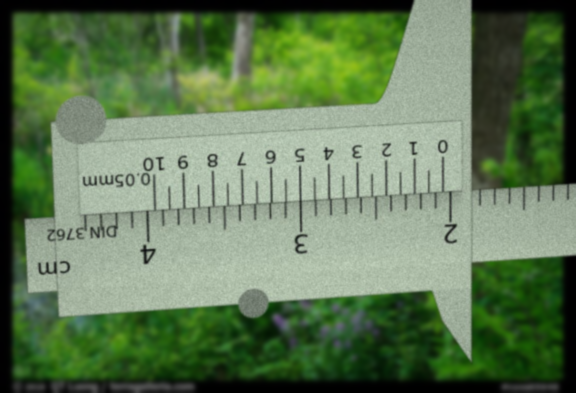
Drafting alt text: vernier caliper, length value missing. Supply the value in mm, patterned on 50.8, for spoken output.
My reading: 20.5
